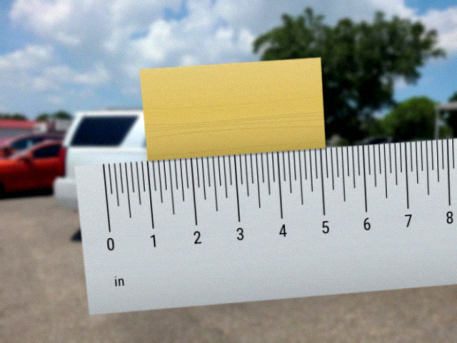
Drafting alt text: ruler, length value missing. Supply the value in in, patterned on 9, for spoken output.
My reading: 4.125
